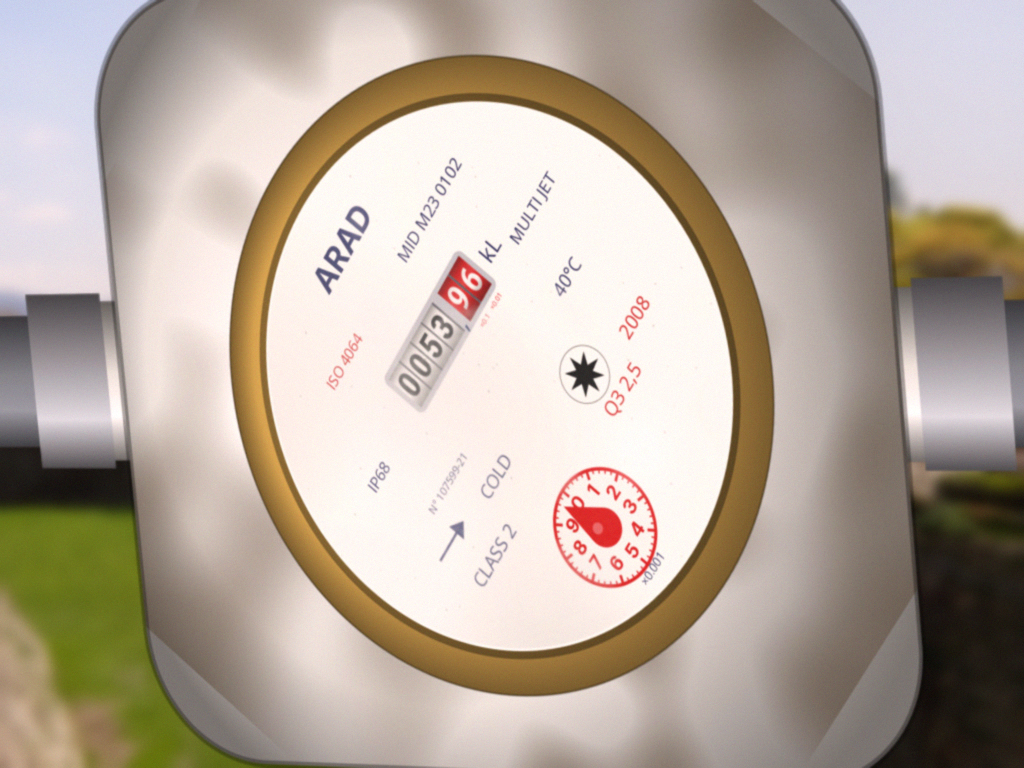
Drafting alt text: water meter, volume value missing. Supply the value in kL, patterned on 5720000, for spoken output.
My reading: 53.959
